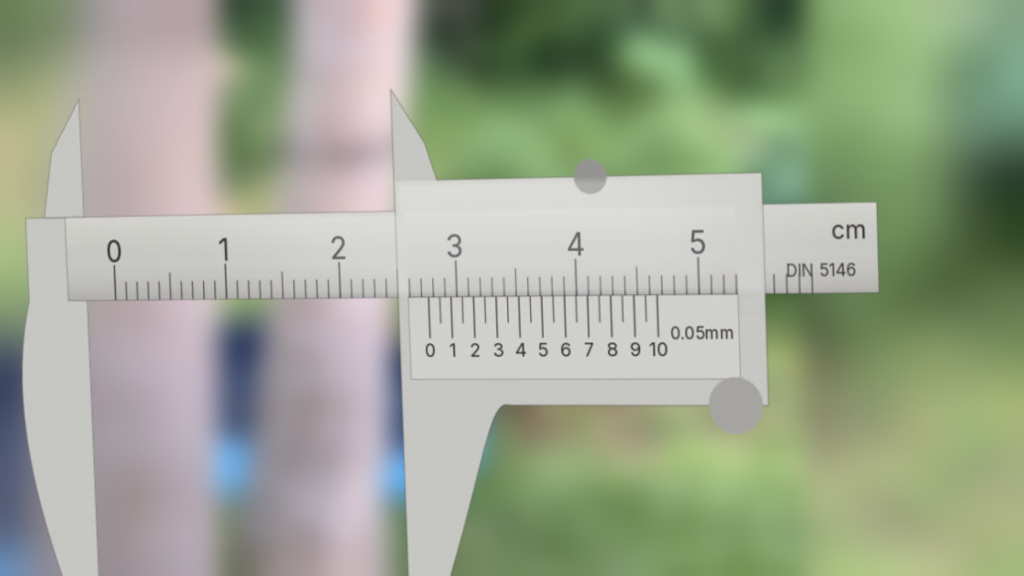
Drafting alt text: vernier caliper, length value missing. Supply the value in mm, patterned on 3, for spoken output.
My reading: 27.6
